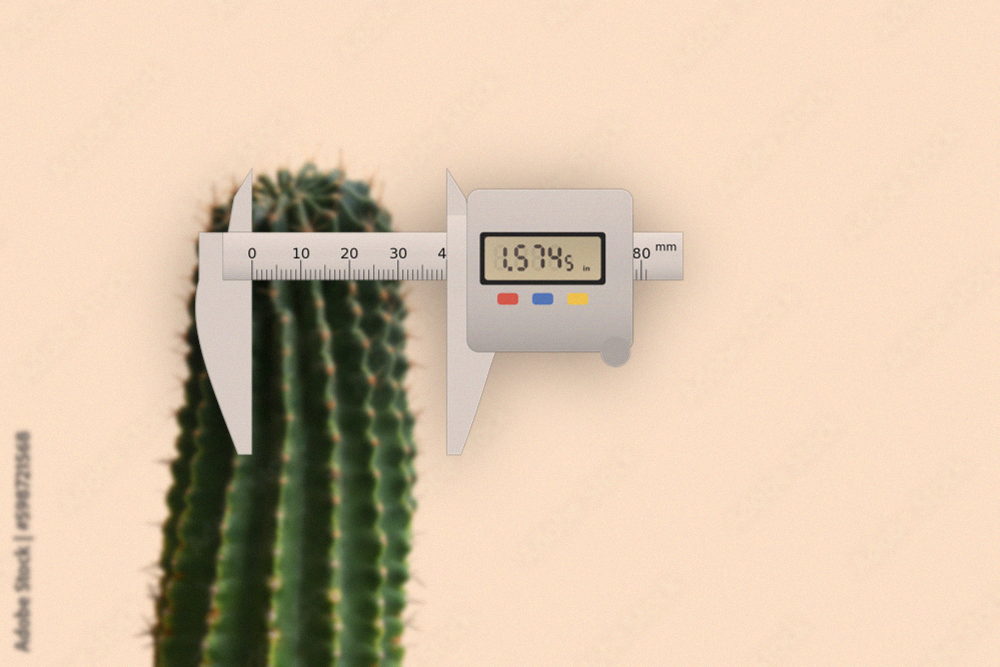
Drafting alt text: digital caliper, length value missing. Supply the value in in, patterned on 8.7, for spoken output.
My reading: 1.5745
